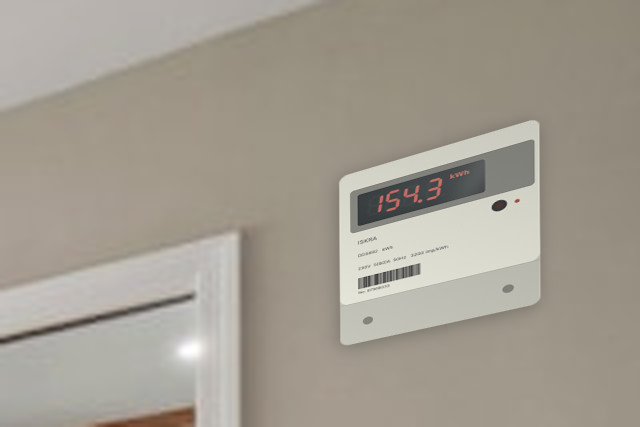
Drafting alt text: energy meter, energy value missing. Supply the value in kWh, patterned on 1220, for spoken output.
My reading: 154.3
